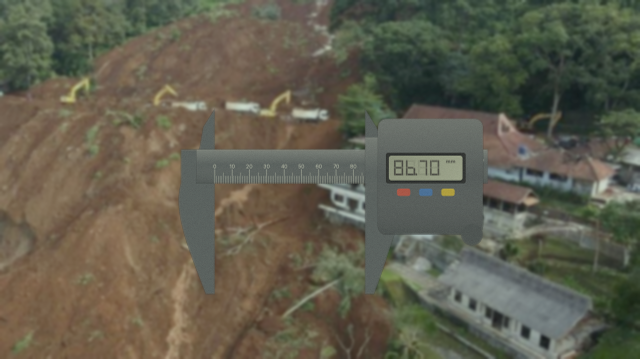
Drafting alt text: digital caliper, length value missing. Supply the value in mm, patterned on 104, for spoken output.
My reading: 86.70
